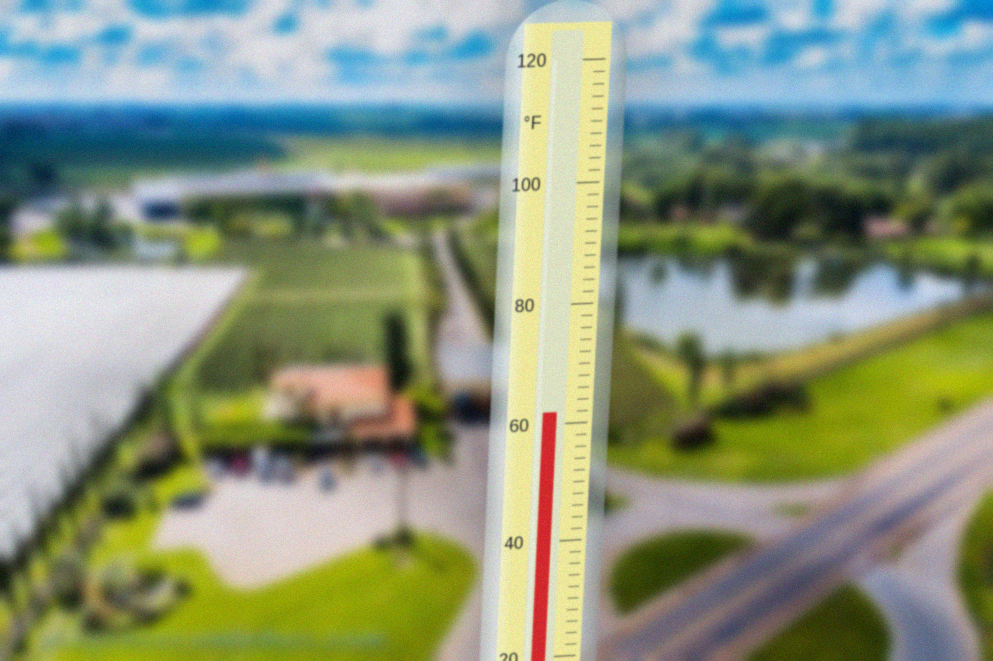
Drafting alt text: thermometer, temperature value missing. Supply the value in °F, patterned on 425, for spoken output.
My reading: 62
